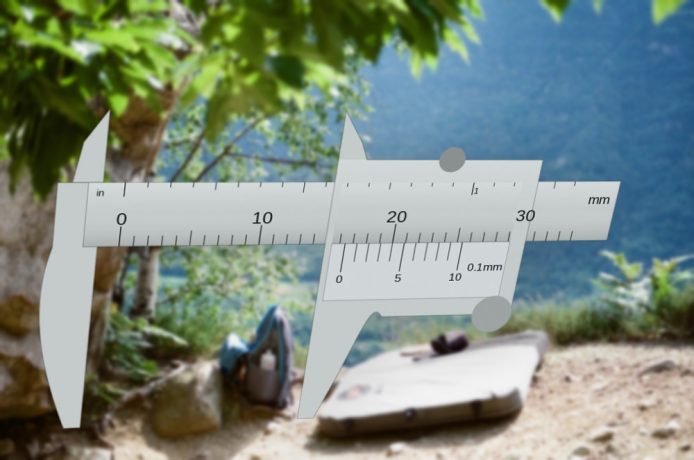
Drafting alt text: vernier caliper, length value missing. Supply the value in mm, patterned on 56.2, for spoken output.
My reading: 16.4
